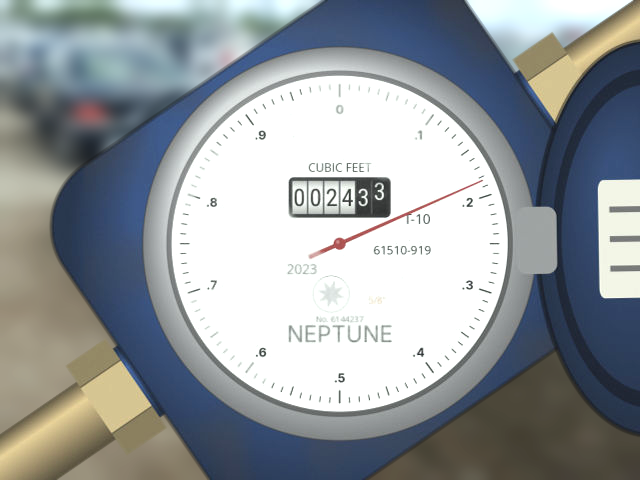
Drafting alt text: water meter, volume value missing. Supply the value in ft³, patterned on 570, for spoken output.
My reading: 2433.18
